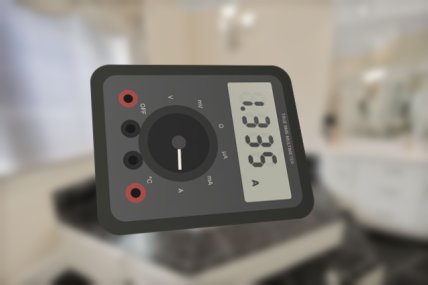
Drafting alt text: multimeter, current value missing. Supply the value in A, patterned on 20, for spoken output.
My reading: 1.335
